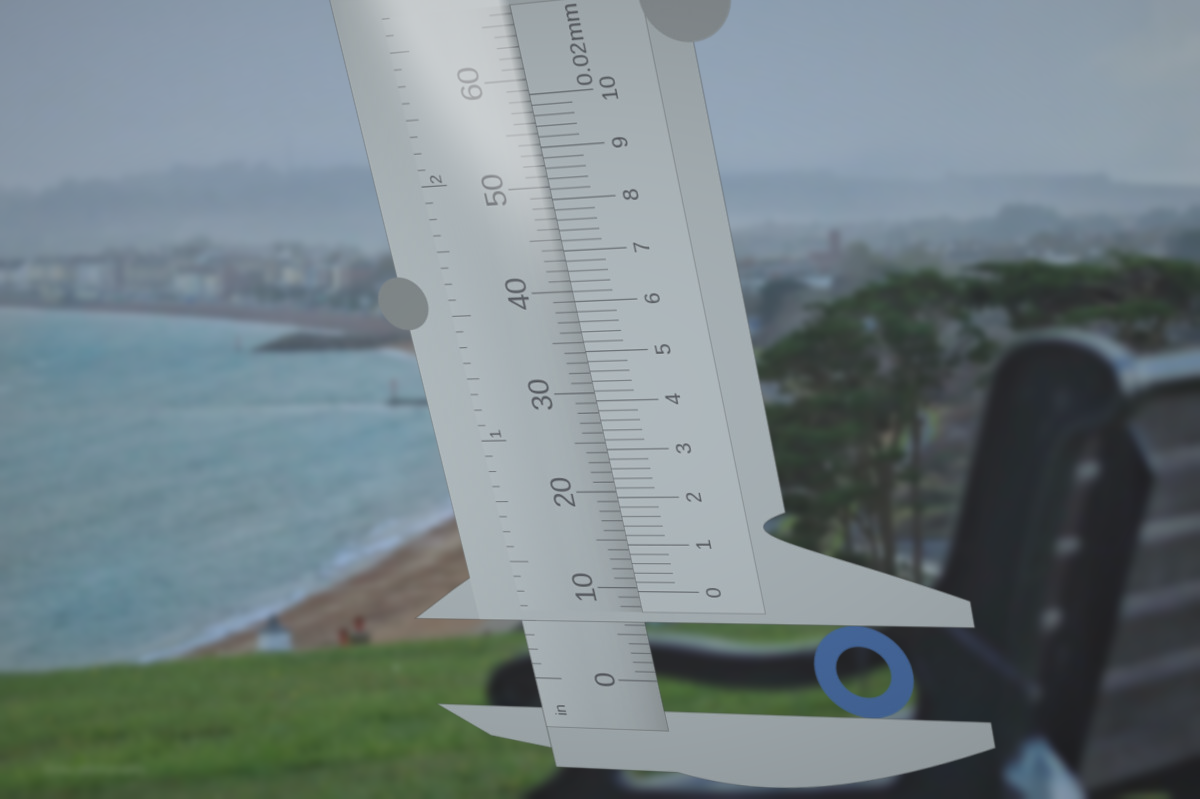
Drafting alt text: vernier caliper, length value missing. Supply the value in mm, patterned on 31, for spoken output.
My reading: 9.6
